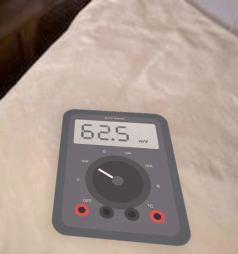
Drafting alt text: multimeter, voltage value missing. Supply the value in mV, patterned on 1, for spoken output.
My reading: 62.5
